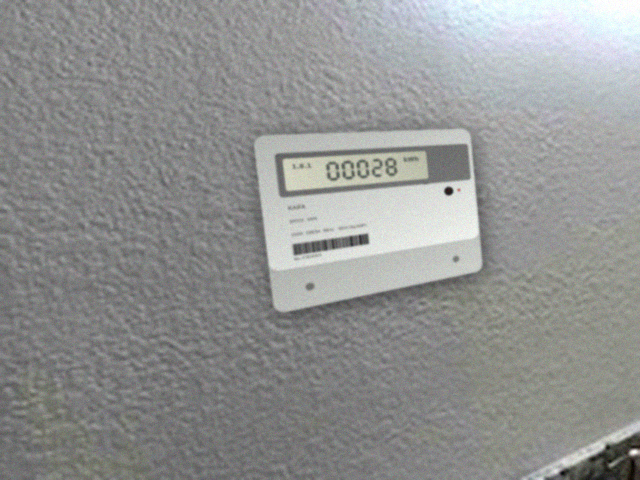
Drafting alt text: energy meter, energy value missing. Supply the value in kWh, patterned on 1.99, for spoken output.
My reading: 28
